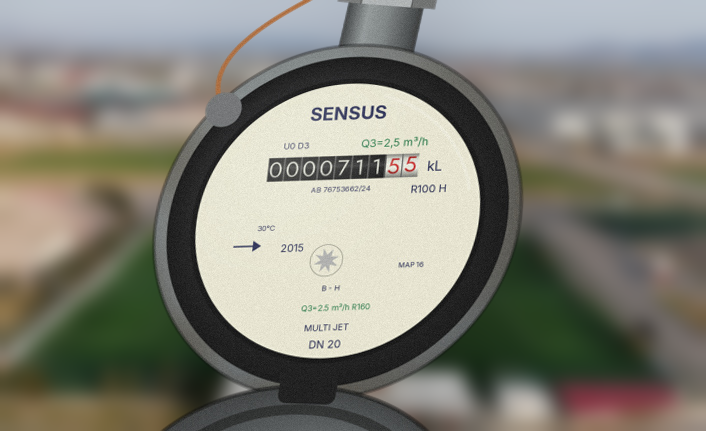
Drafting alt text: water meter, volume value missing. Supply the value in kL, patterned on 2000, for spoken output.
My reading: 711.55
